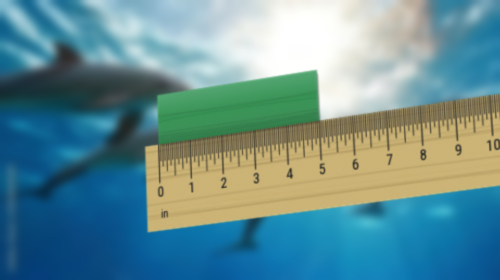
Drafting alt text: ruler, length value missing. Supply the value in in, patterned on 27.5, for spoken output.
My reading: 5
